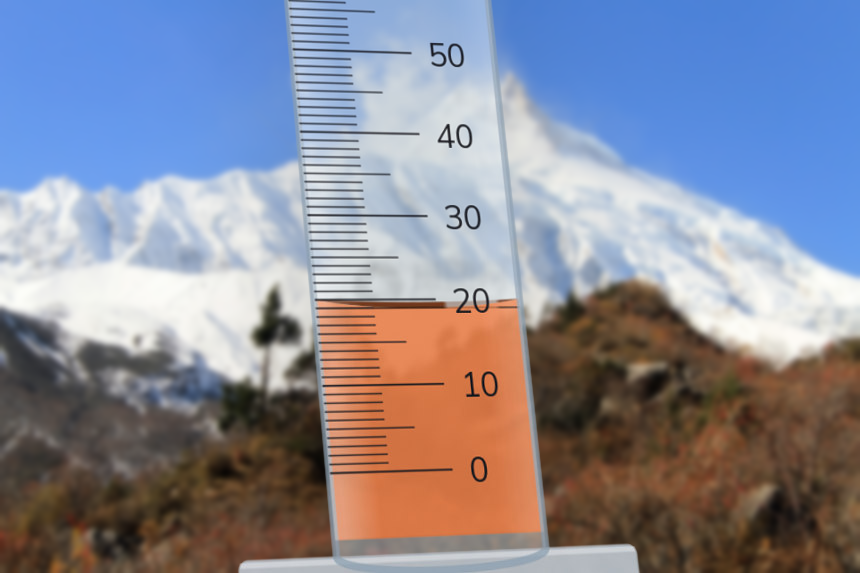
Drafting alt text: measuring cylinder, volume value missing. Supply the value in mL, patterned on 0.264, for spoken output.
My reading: 19
